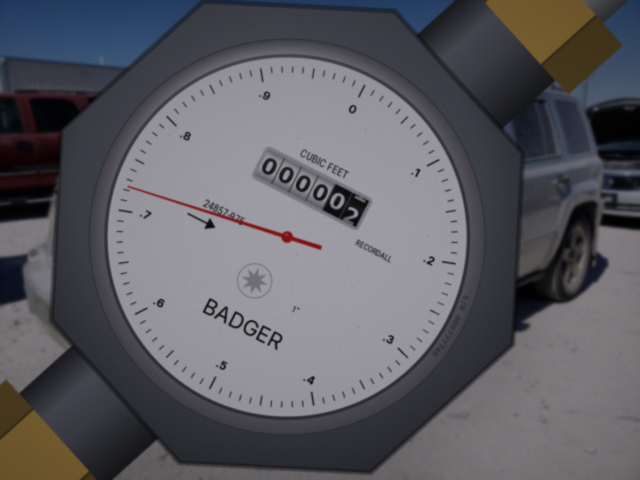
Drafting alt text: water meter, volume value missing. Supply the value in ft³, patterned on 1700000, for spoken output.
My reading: 1.72
